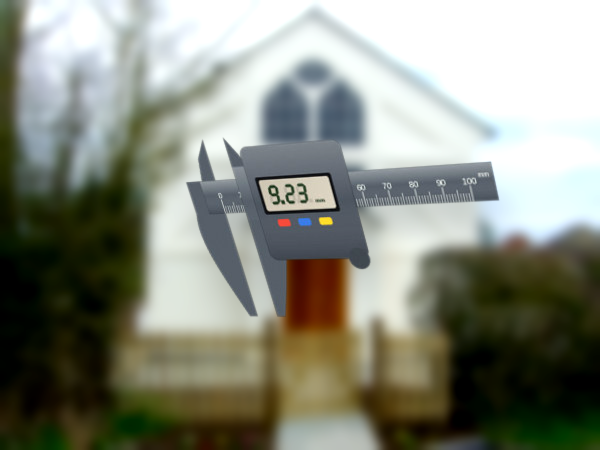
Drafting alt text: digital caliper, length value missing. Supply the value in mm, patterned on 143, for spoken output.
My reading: 9.23
